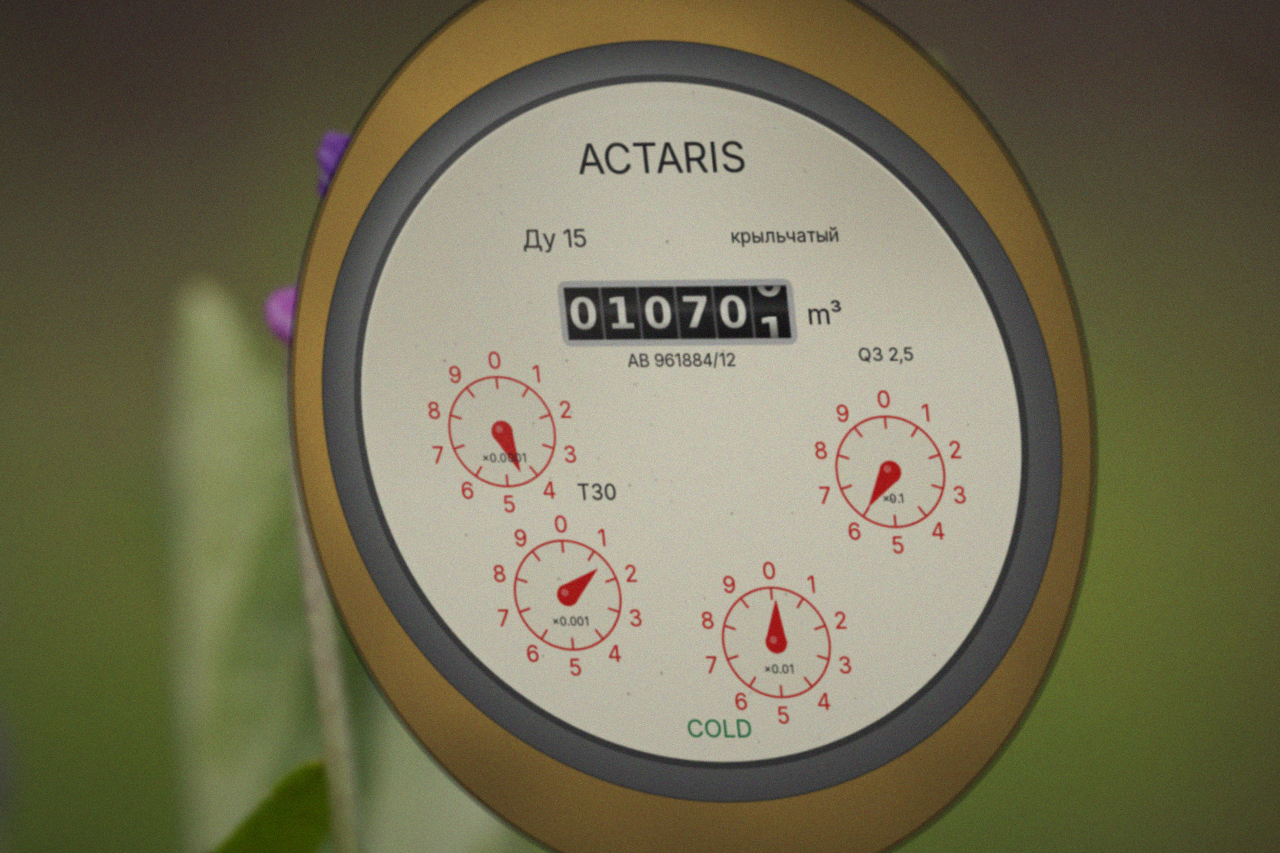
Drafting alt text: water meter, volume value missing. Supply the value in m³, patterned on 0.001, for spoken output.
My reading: 10700.6014
